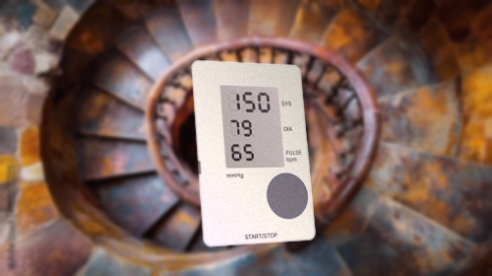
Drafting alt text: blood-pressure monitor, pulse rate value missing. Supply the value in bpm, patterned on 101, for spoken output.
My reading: 65
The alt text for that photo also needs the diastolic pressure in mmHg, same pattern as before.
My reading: 79
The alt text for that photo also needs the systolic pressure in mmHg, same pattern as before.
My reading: 150
